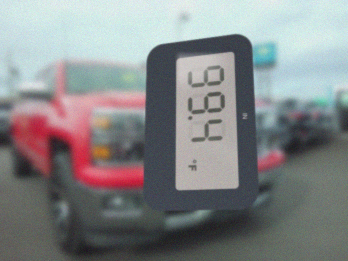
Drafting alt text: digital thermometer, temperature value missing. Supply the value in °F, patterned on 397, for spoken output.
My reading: 99.4
